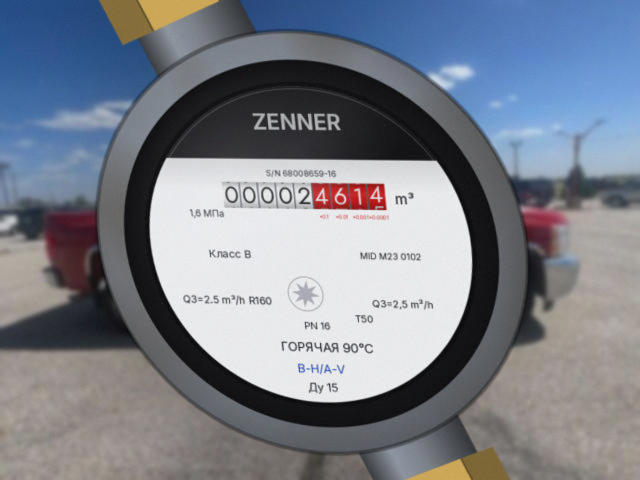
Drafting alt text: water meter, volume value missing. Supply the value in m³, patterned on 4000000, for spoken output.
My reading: 2.4614
